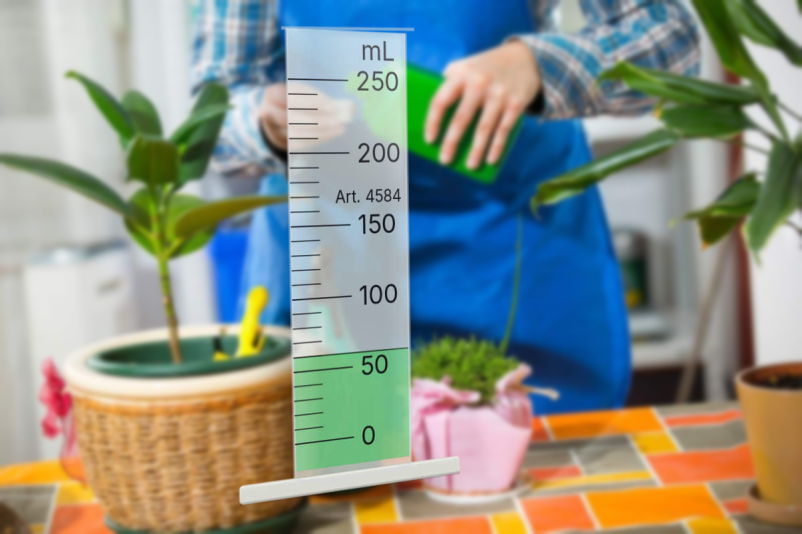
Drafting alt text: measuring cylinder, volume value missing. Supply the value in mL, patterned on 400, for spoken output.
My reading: 60
